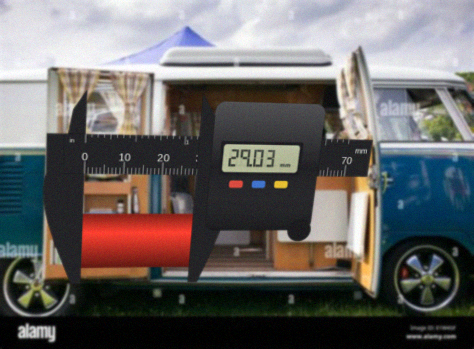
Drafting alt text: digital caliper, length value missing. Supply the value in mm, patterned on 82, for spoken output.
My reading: 29.03
